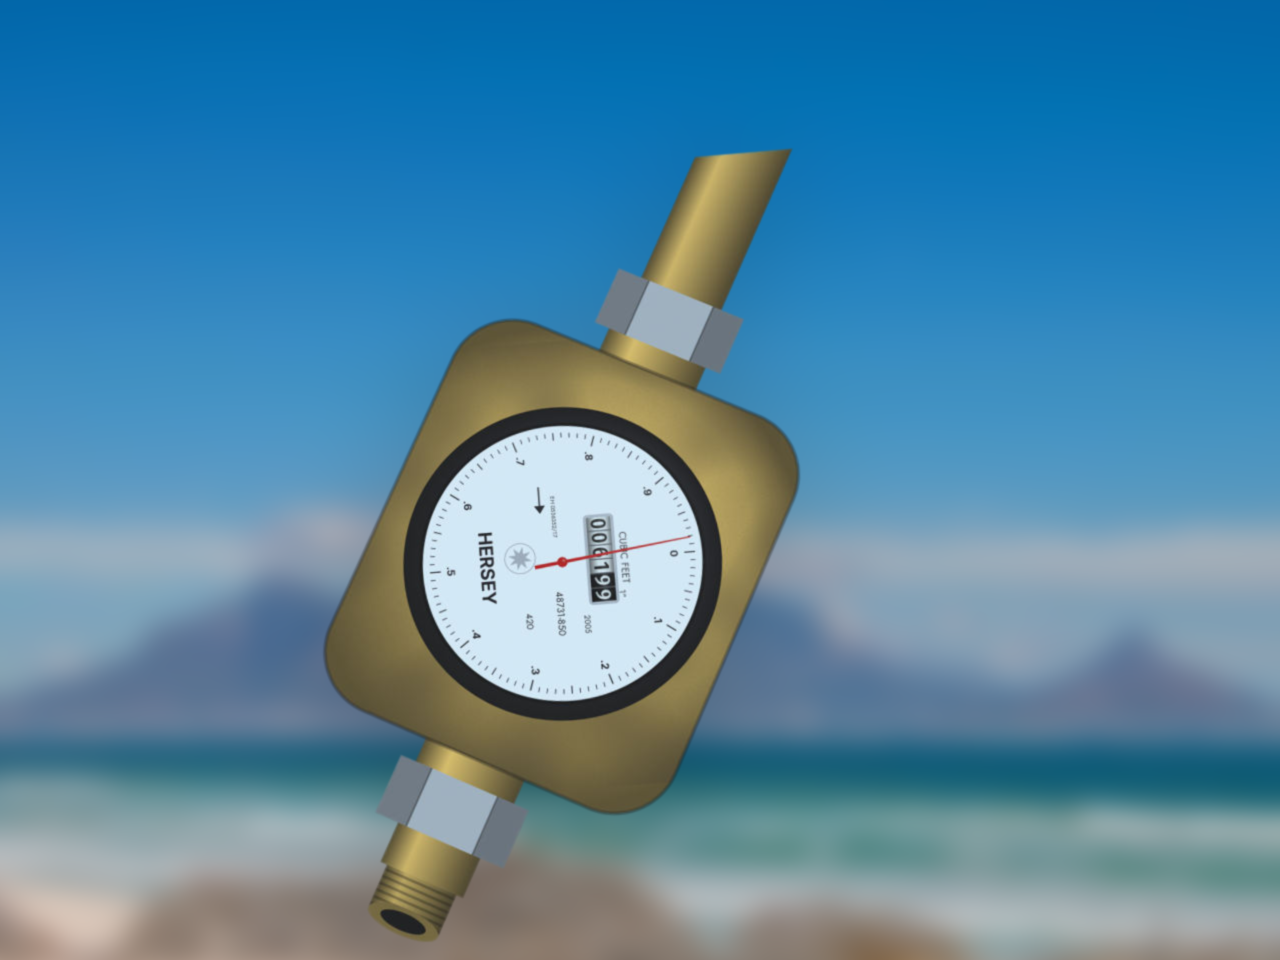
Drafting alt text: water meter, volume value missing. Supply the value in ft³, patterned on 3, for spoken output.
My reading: 6198.98
